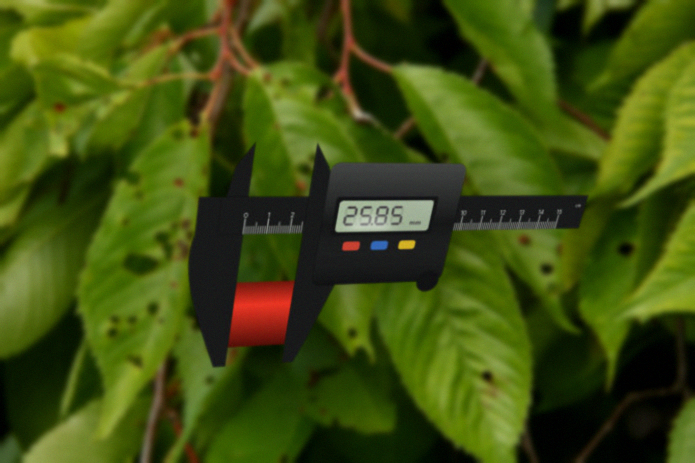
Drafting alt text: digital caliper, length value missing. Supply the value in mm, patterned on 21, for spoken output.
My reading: 25.85
